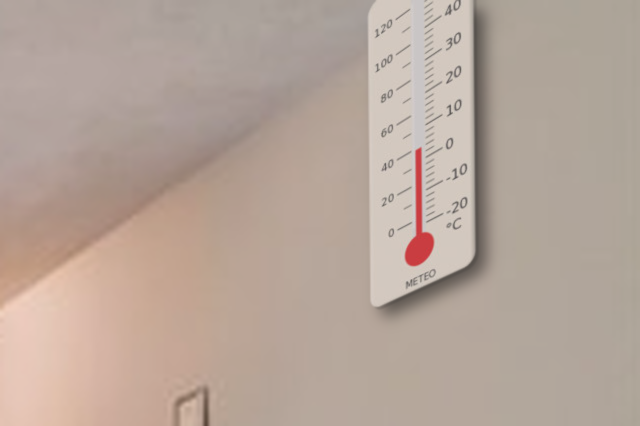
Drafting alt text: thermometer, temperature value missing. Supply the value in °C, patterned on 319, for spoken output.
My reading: 4
